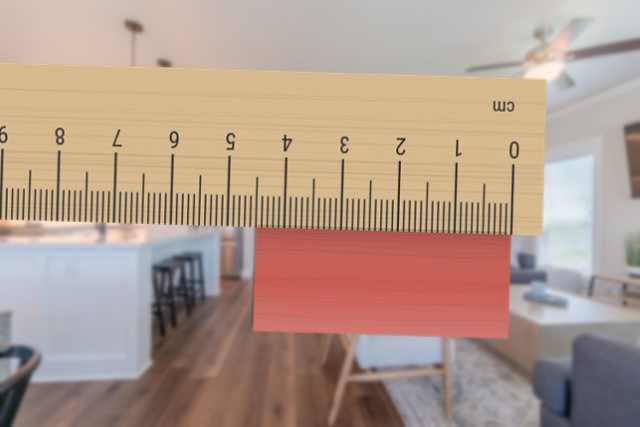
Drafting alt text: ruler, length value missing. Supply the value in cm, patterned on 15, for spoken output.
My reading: 4.5
